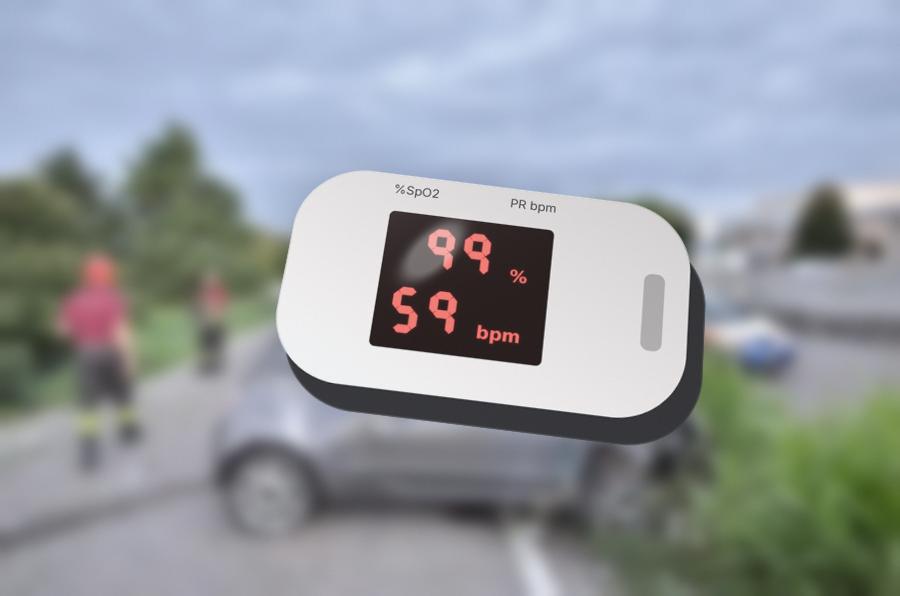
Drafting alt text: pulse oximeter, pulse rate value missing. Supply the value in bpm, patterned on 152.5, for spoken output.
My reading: 59
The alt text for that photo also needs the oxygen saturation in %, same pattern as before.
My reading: 99
